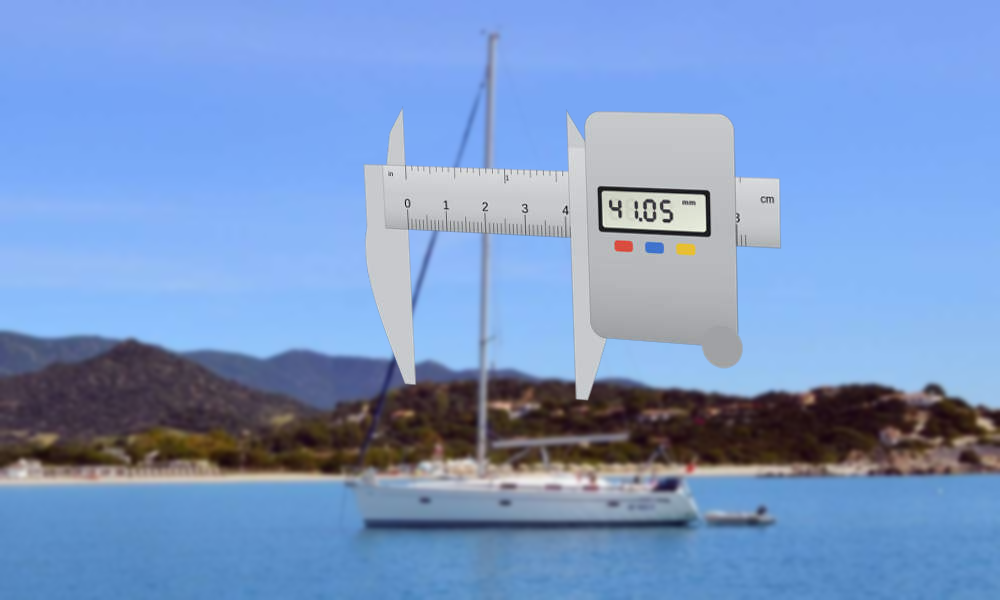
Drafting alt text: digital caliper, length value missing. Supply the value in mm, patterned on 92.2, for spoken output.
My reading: 41.05
